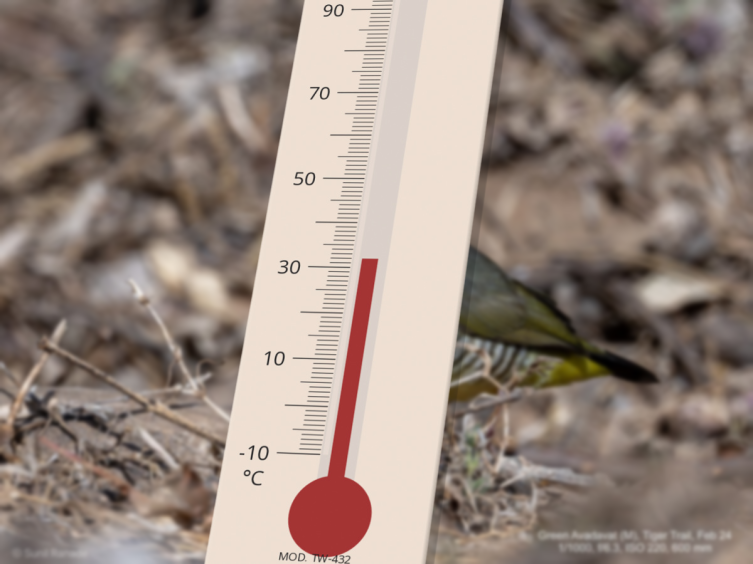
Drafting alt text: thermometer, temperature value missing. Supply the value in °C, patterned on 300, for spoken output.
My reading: 32
